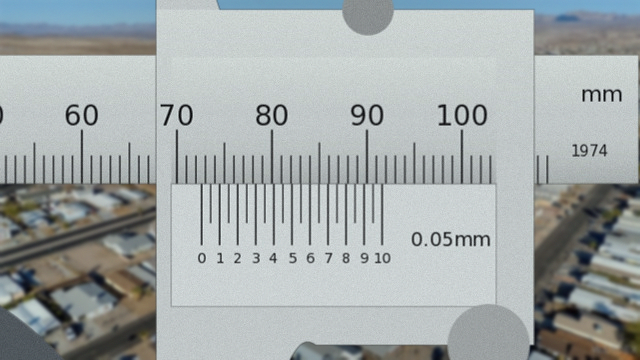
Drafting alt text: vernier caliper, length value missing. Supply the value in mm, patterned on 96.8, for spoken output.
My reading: 72.6
